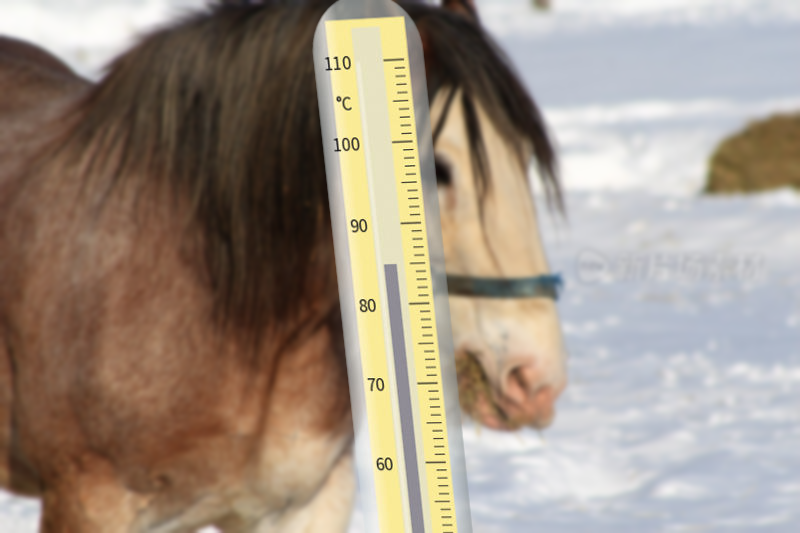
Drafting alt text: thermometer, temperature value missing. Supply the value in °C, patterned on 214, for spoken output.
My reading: 85
